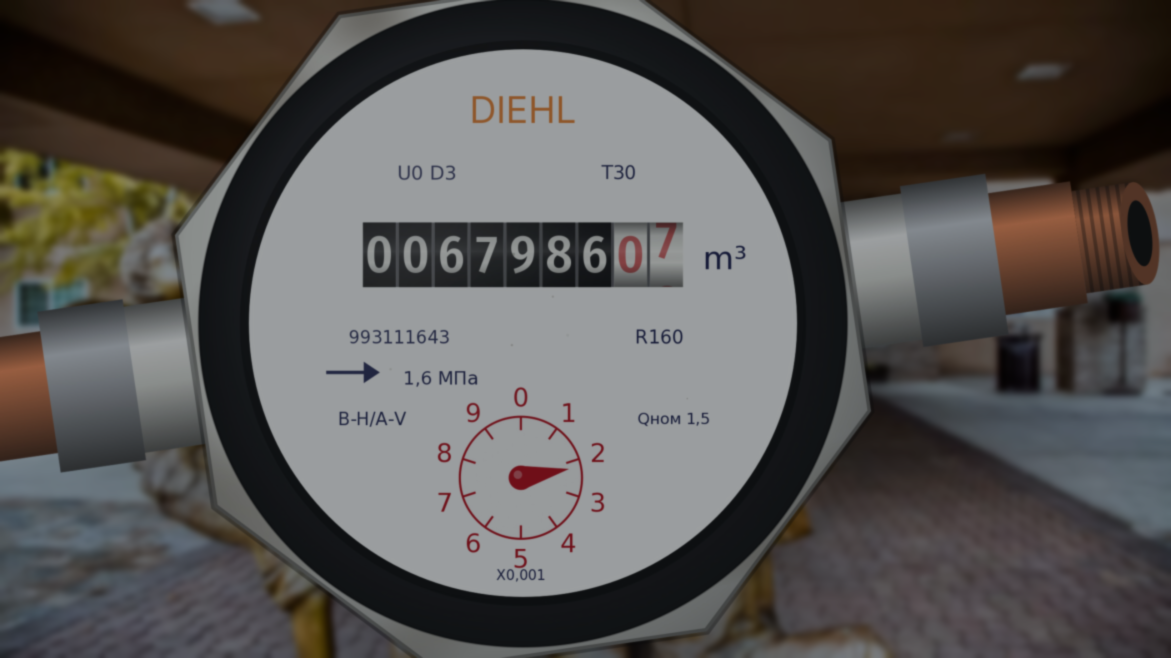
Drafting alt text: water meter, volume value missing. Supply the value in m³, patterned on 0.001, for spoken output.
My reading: 67986.072
